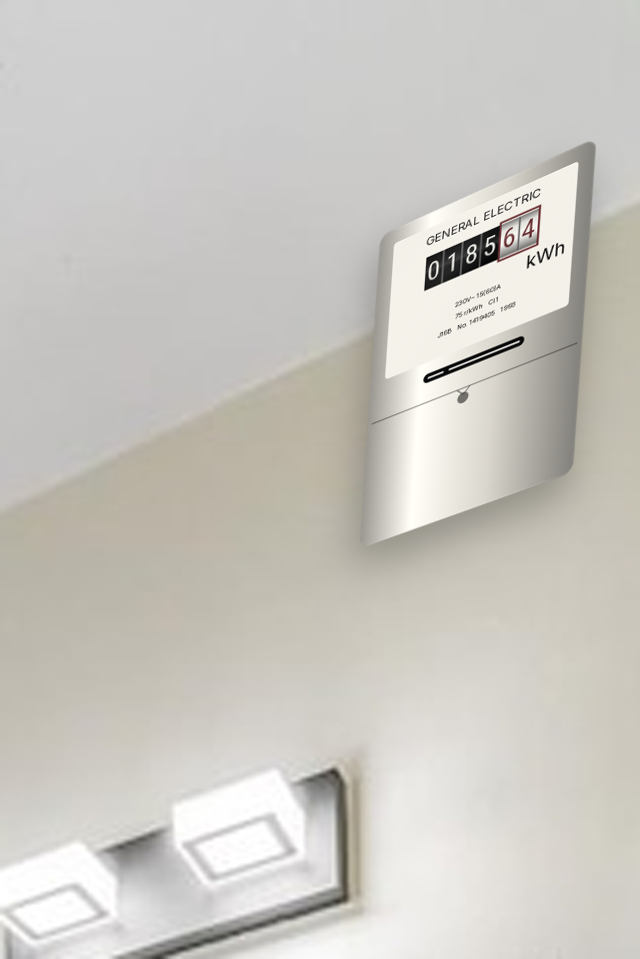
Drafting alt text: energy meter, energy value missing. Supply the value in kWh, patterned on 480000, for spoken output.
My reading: 185.64
